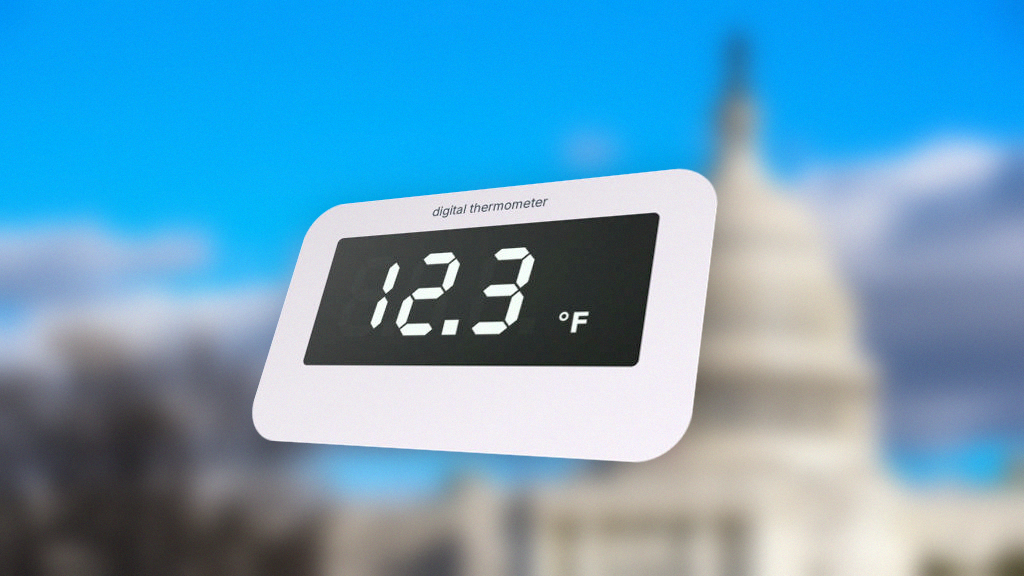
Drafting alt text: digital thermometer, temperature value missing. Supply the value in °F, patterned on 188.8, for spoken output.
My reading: 12.3
